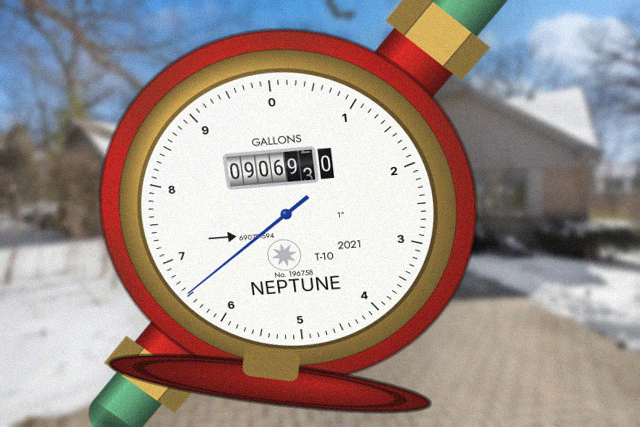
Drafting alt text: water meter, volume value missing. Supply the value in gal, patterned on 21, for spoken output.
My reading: 906926.5
